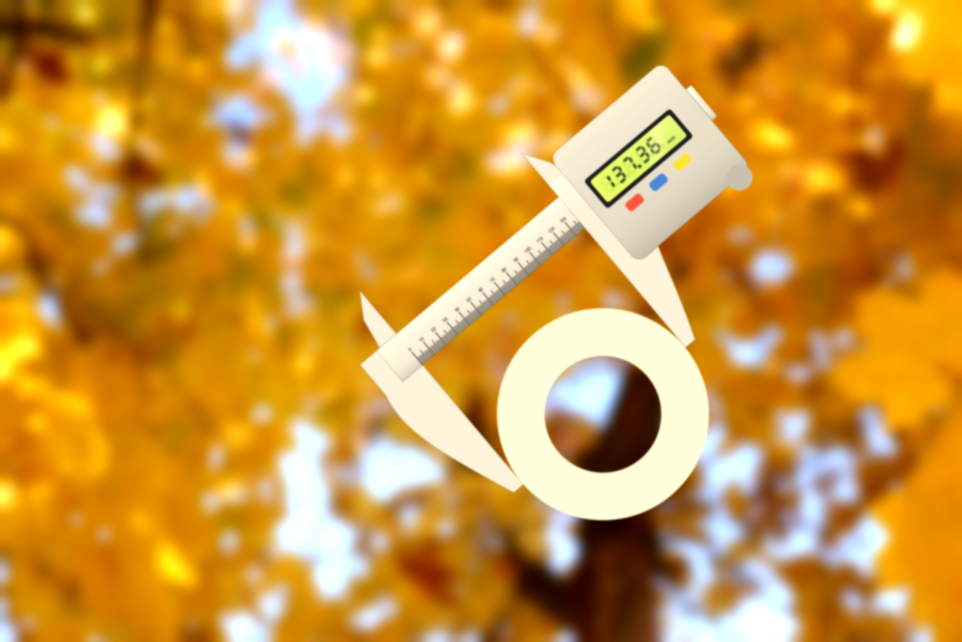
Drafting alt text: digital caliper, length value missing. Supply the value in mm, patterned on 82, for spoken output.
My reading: 137.36
